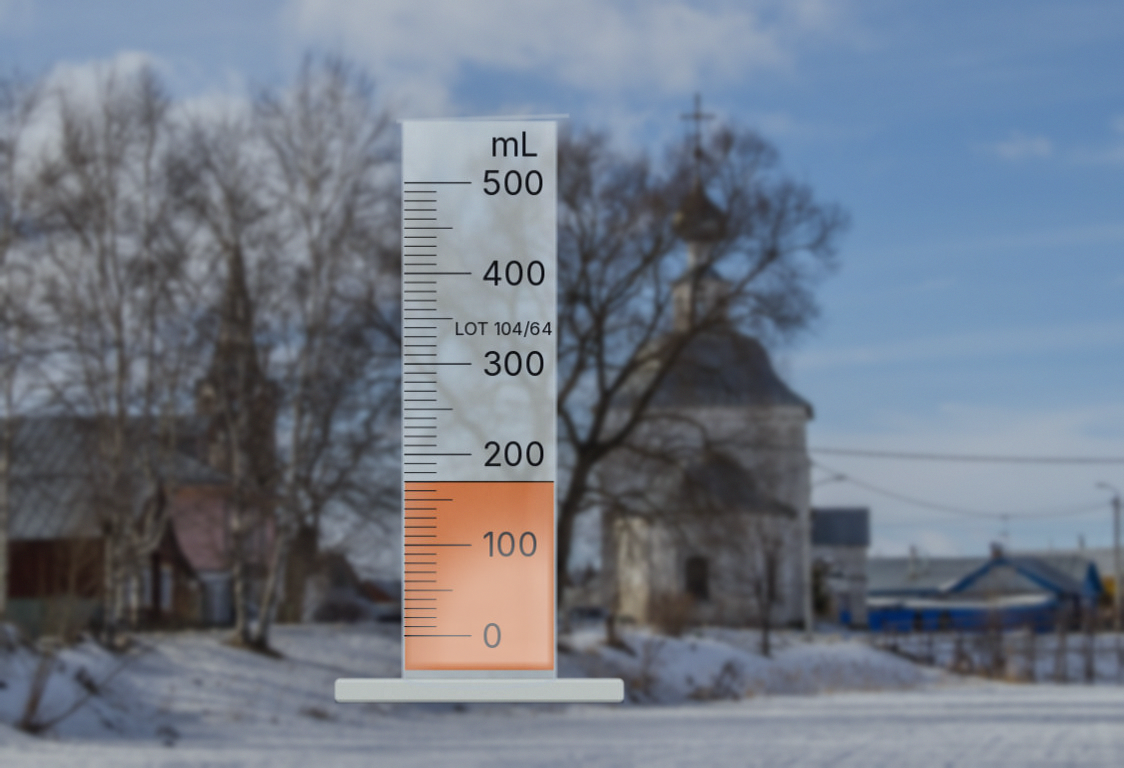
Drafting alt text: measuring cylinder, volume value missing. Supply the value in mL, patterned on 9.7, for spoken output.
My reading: 170
